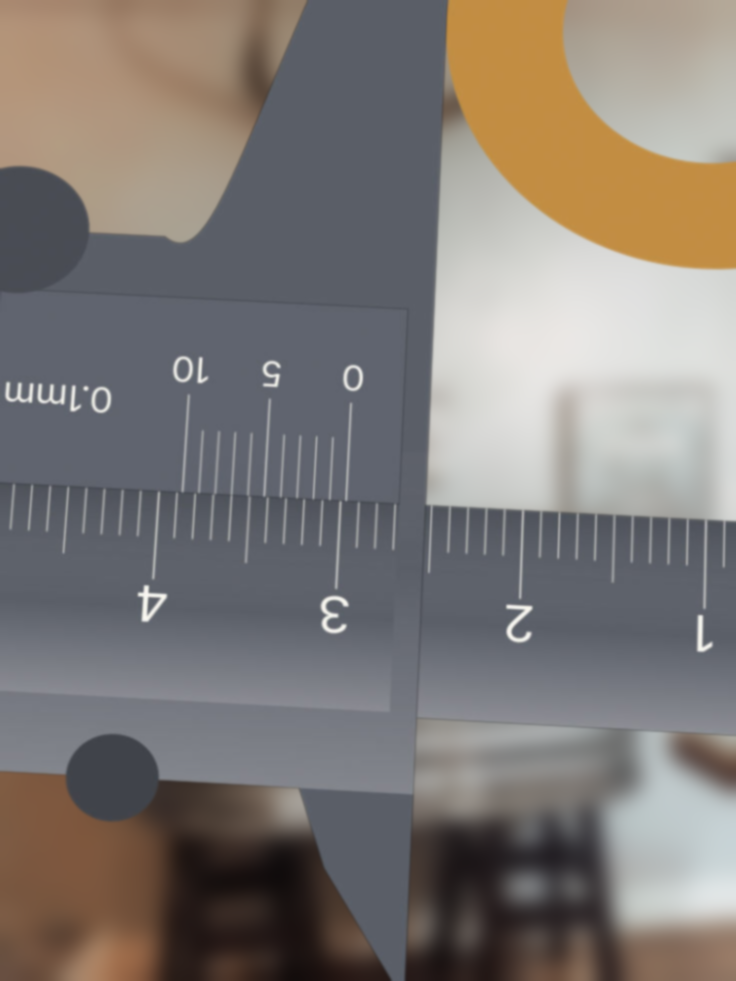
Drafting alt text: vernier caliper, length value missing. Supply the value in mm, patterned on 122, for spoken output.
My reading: 29.7
